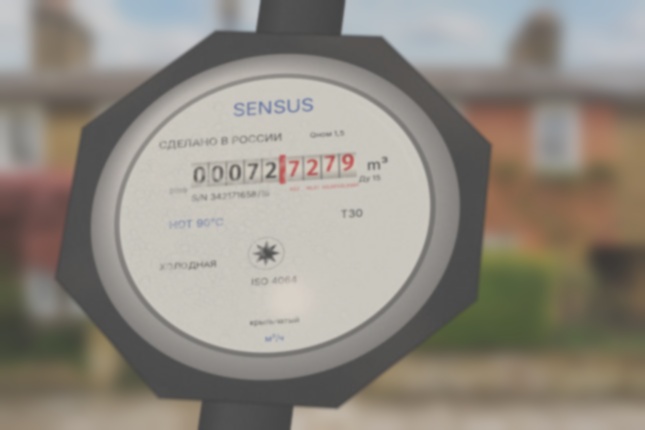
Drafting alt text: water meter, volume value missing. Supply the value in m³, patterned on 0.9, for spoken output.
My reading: 72.7279
